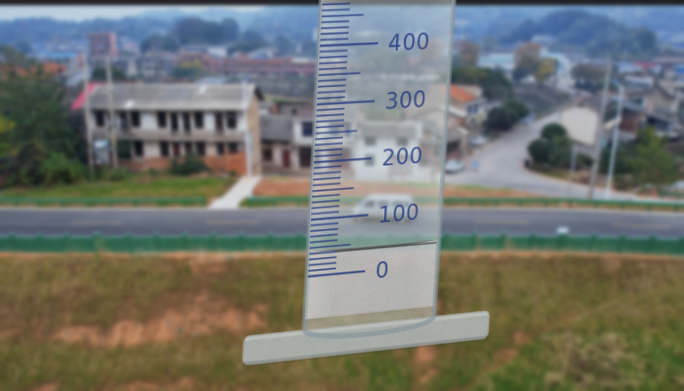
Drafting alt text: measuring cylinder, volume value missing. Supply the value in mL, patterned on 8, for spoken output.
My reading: 40
